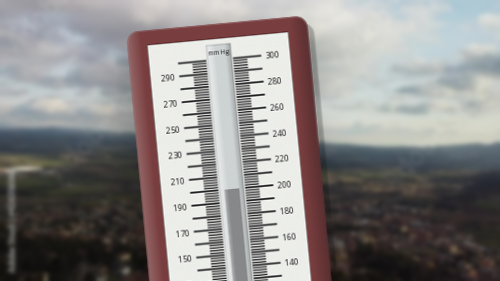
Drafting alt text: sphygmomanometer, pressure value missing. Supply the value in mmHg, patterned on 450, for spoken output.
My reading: 200
